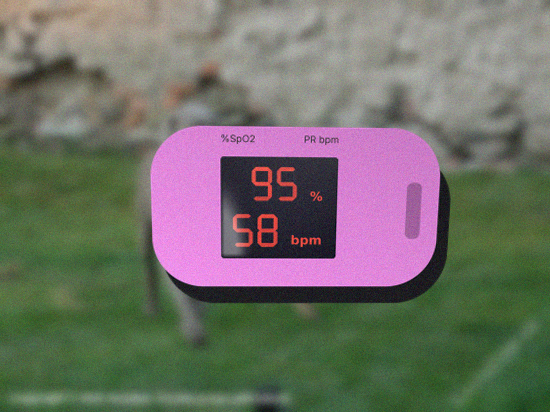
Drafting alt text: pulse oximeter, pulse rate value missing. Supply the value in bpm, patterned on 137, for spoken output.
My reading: 58
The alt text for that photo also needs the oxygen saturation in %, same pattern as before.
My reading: 95
